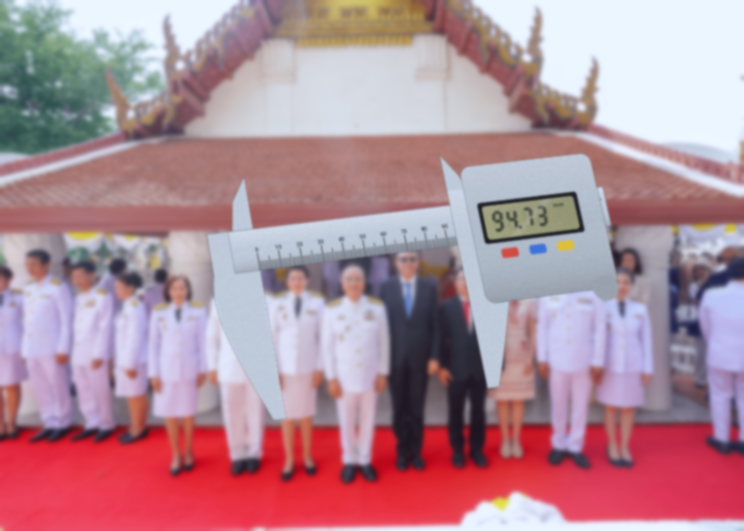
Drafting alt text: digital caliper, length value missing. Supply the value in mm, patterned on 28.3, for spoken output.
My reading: 94.73
